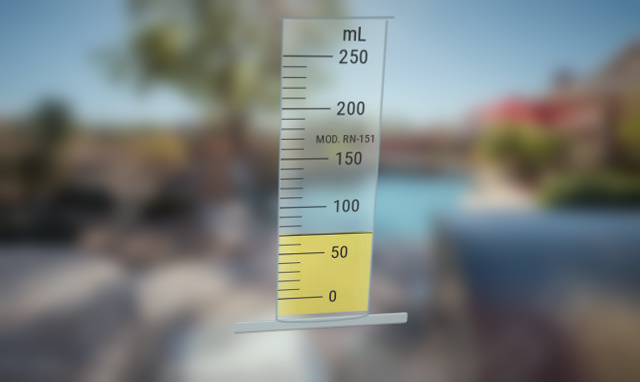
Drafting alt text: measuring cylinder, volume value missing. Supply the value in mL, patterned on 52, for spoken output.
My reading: 70
